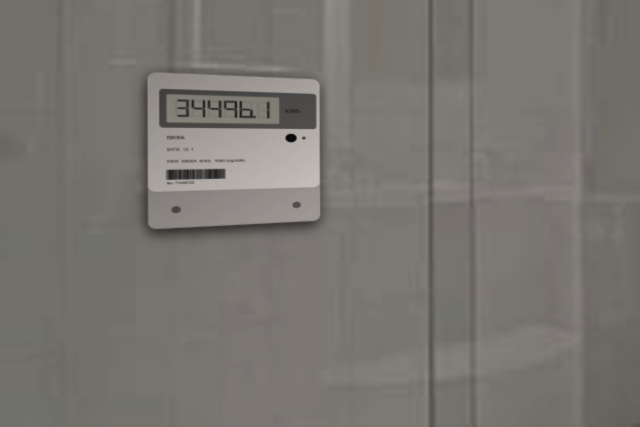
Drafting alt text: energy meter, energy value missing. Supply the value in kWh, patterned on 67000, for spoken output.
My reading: 34496.1
